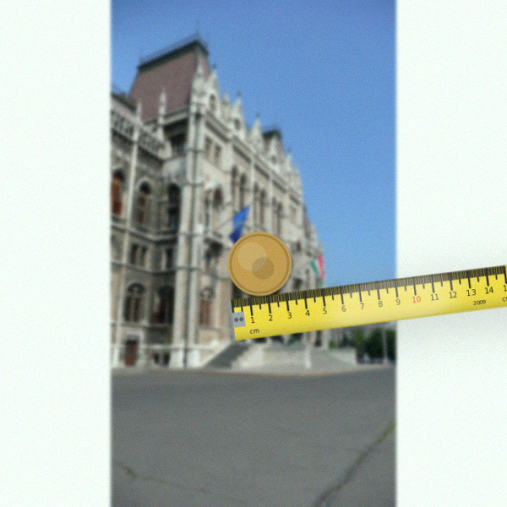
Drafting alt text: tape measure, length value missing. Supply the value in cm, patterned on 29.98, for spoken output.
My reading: 3.5
